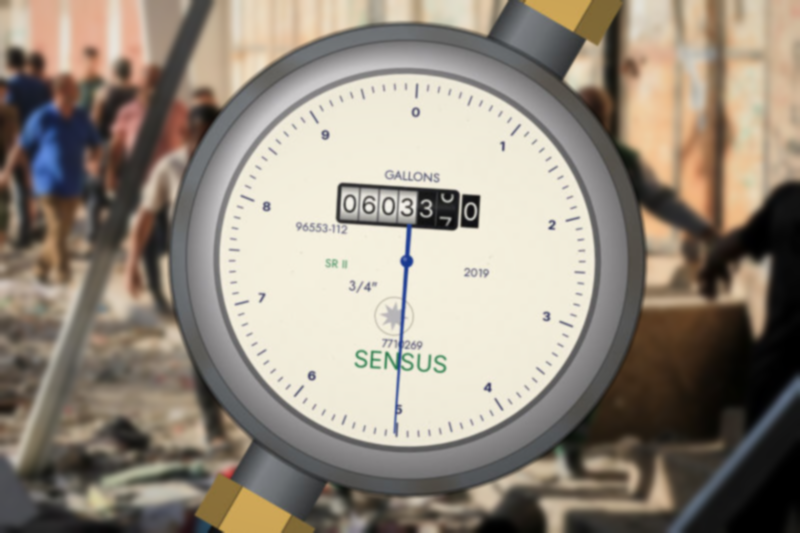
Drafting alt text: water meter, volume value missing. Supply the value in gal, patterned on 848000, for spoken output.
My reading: 603365.0
